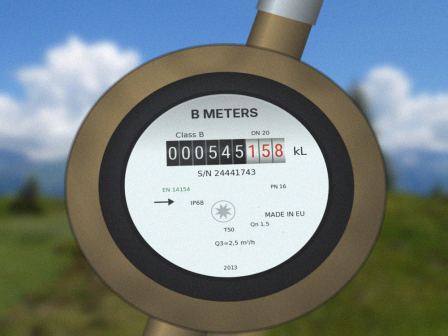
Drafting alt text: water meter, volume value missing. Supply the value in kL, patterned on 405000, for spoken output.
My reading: 545.158
